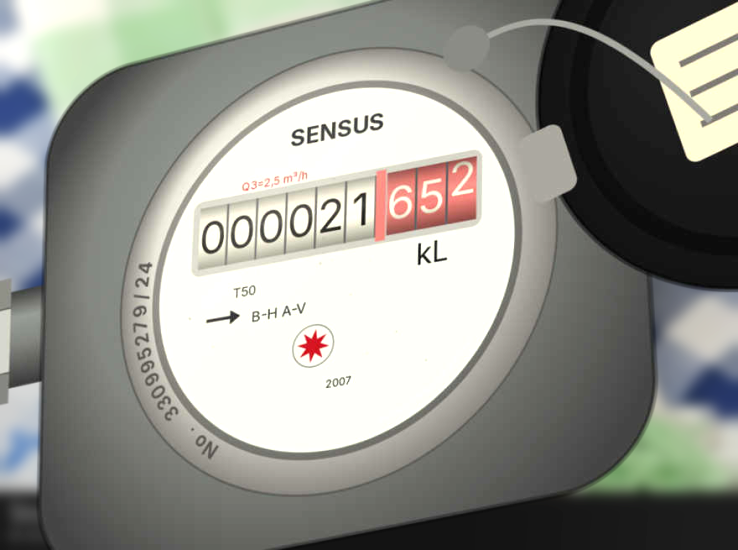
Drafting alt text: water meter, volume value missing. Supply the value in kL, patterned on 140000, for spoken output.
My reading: 21.652
